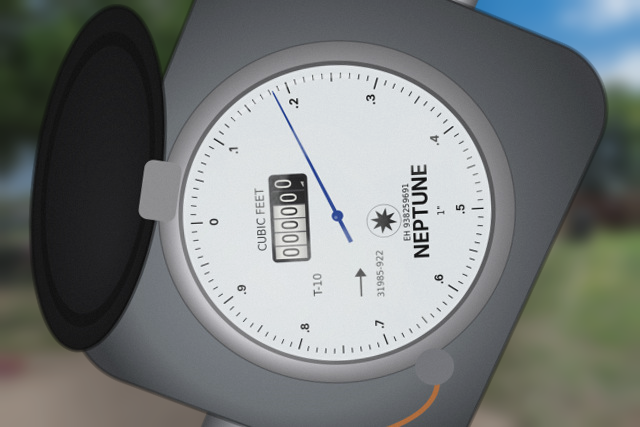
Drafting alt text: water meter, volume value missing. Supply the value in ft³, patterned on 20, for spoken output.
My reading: 0.18
